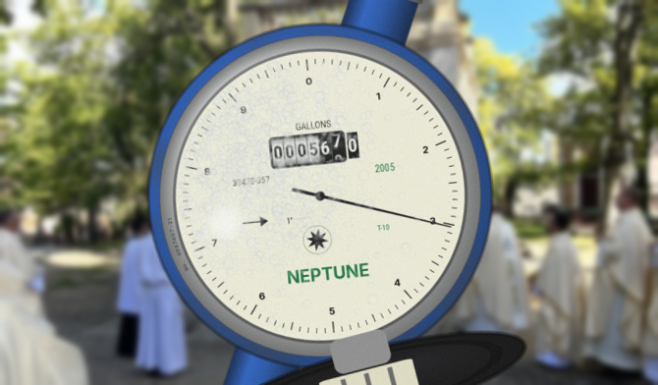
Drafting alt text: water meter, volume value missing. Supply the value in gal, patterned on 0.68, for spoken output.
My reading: 5673.0
